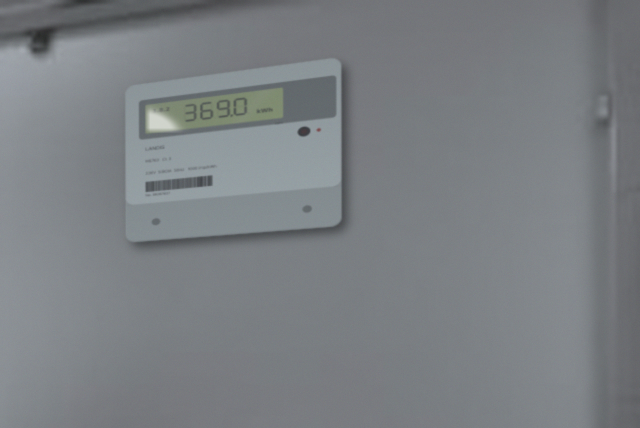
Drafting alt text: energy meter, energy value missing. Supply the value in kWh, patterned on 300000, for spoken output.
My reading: 369.0
